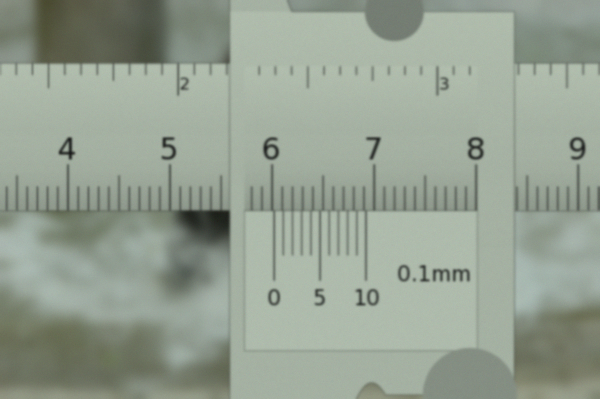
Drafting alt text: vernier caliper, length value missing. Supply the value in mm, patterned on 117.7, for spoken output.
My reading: 60.2
